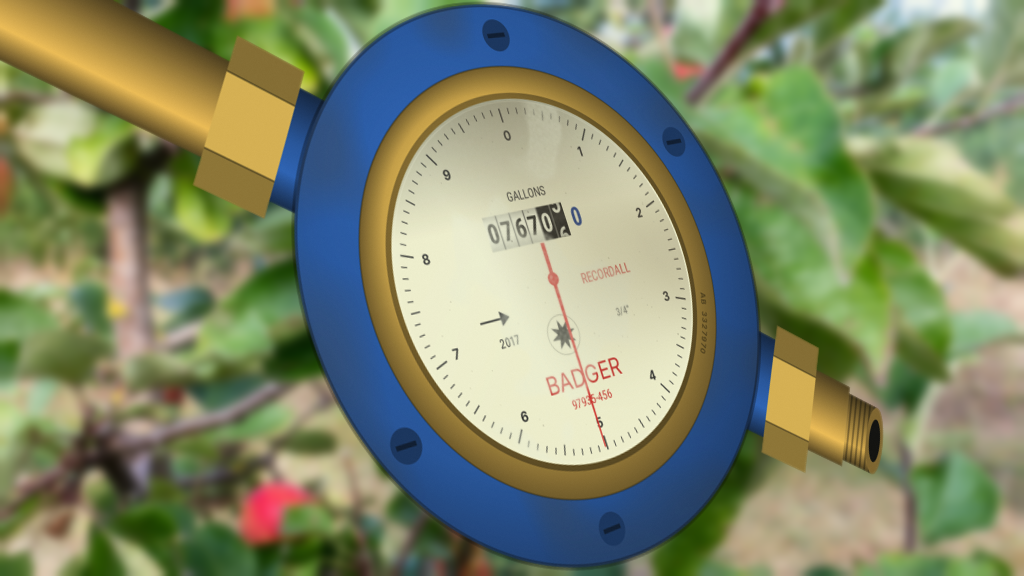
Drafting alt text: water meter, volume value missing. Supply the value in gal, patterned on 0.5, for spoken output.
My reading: 767055.0
